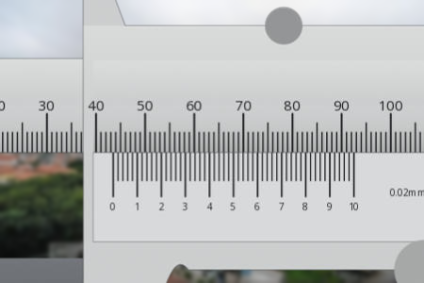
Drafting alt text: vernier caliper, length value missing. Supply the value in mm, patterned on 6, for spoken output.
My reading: 43.5
